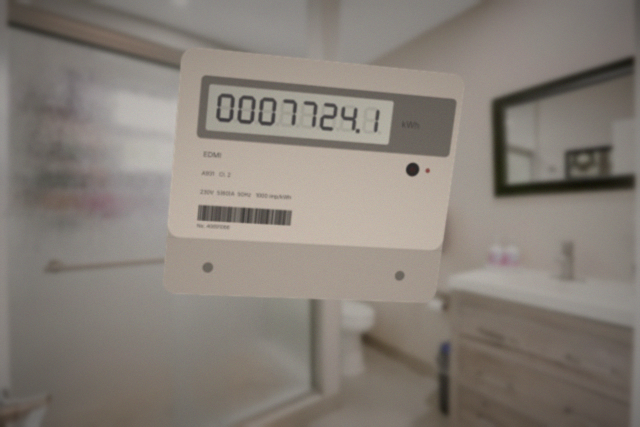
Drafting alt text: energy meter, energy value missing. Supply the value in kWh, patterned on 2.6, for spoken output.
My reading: 7724.1
